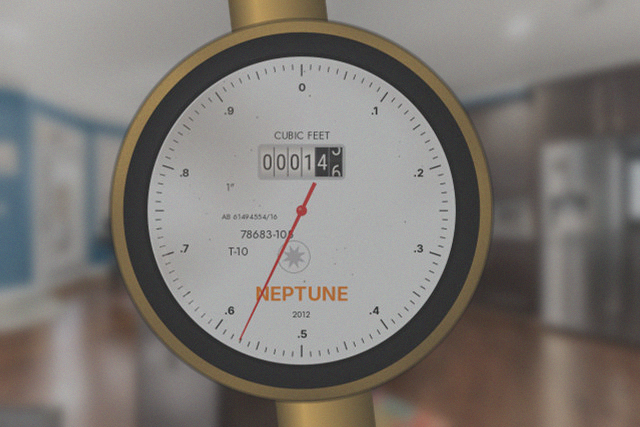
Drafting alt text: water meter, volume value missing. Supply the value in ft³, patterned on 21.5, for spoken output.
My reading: 145.57
